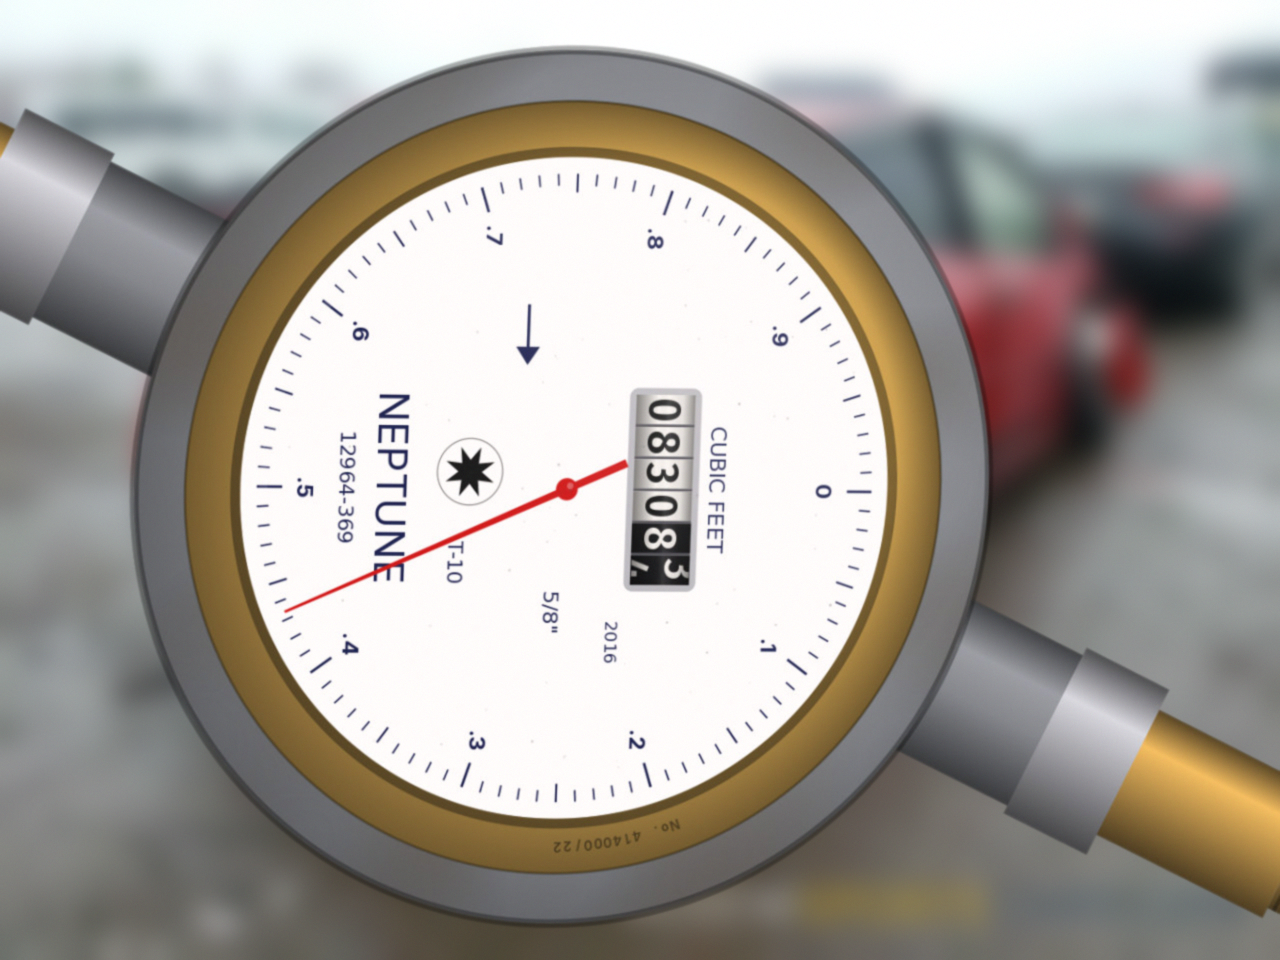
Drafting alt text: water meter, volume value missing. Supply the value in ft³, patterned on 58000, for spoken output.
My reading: 83083.43
